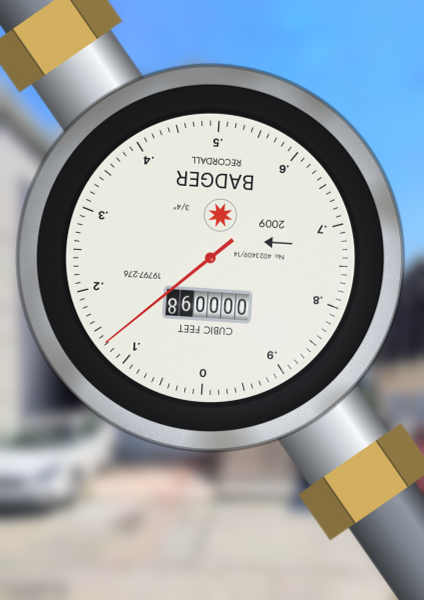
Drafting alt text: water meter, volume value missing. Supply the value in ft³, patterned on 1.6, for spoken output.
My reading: 98.13
